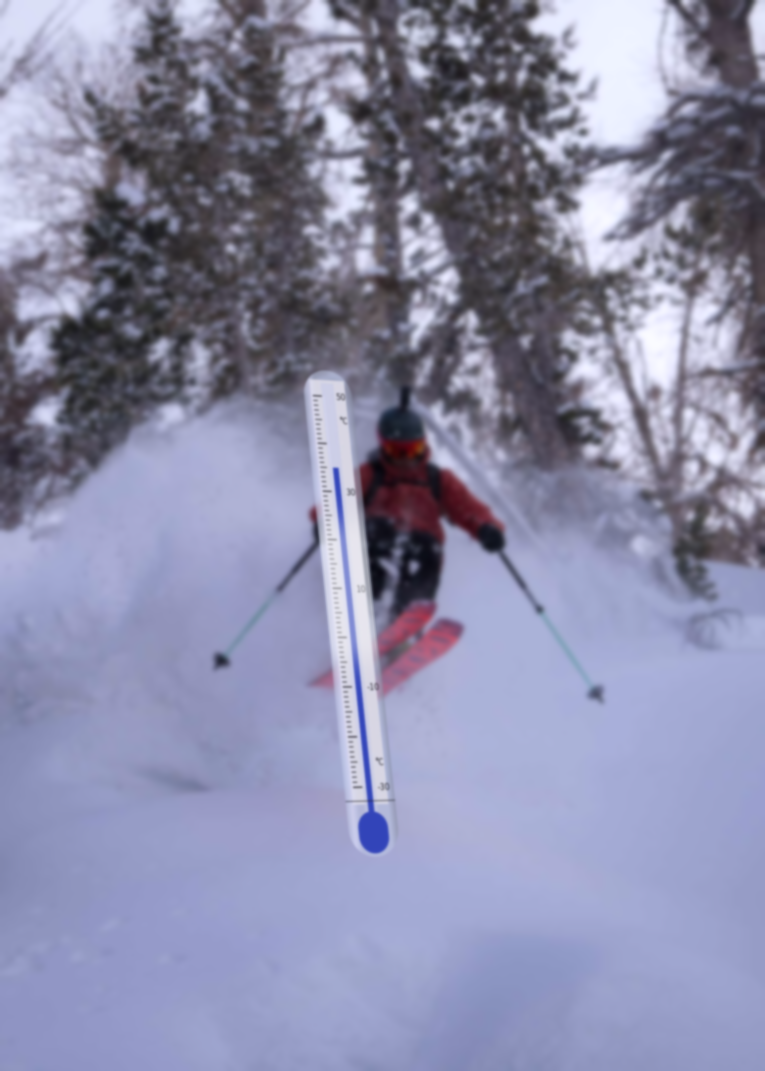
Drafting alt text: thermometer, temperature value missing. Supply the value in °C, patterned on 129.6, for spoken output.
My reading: 35
